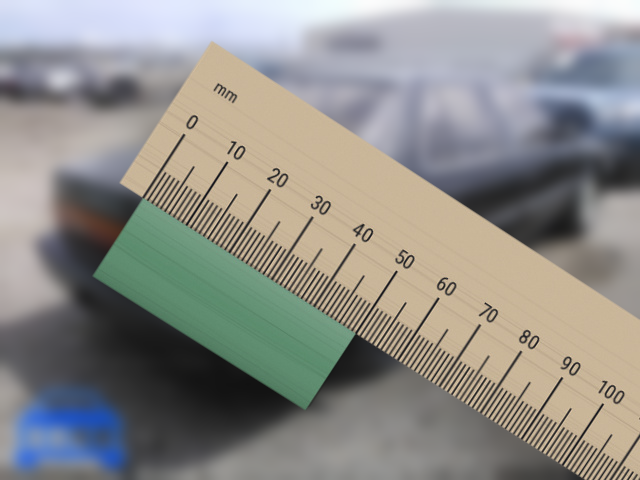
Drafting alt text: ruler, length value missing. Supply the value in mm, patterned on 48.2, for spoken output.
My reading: 50
